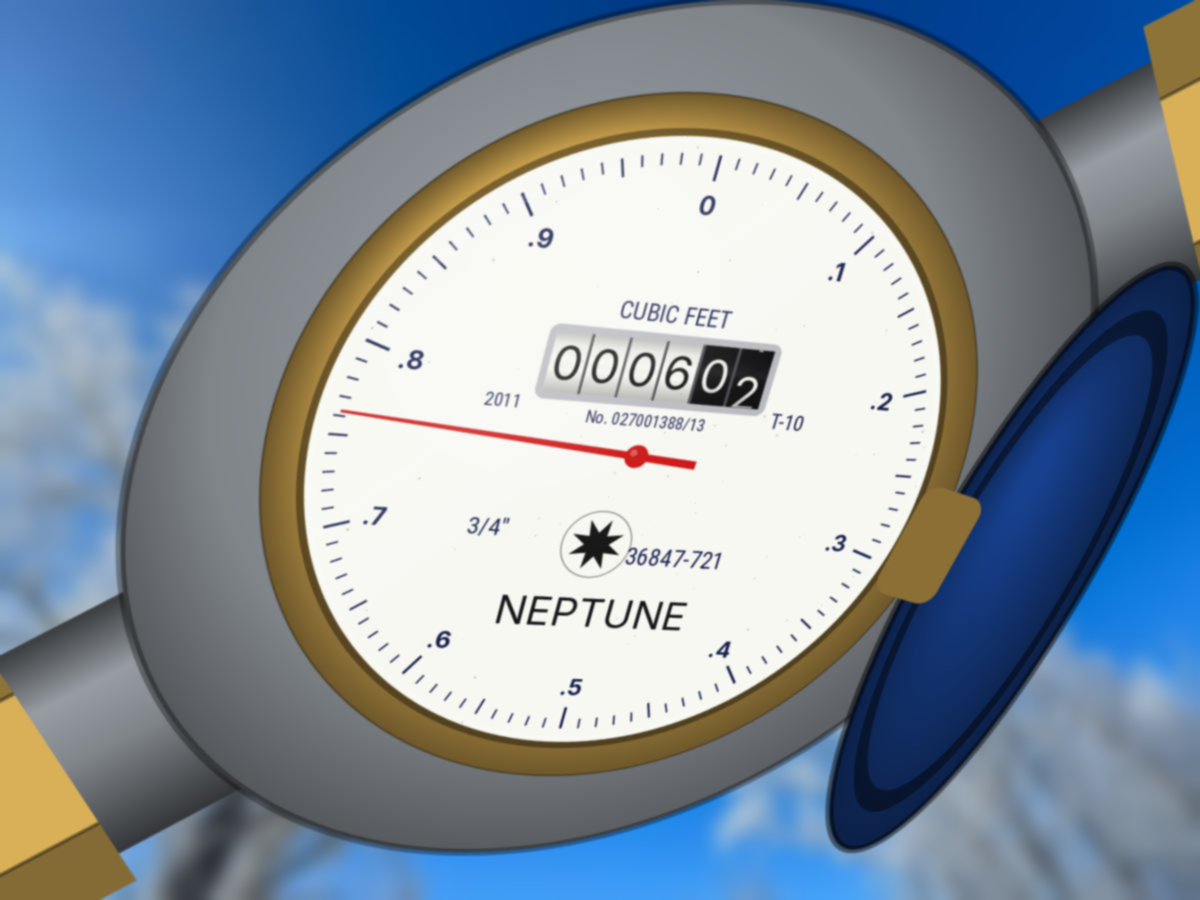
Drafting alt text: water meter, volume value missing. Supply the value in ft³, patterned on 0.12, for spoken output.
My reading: 601.76
